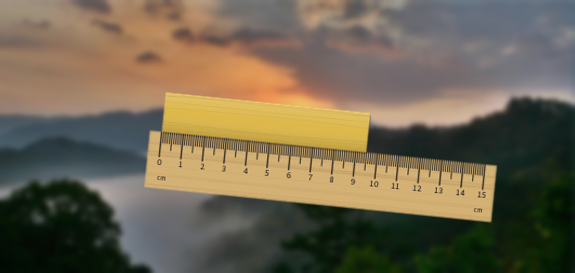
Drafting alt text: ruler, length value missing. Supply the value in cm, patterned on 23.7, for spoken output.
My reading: 9.5
